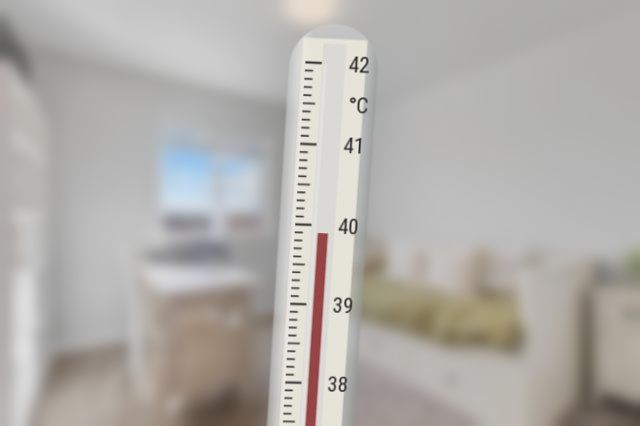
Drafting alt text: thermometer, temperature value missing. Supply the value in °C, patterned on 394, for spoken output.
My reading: 39.9
